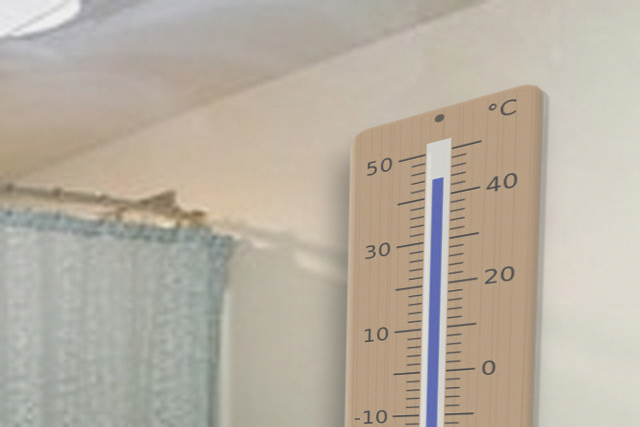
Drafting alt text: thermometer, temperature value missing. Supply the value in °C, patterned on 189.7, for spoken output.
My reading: 44
